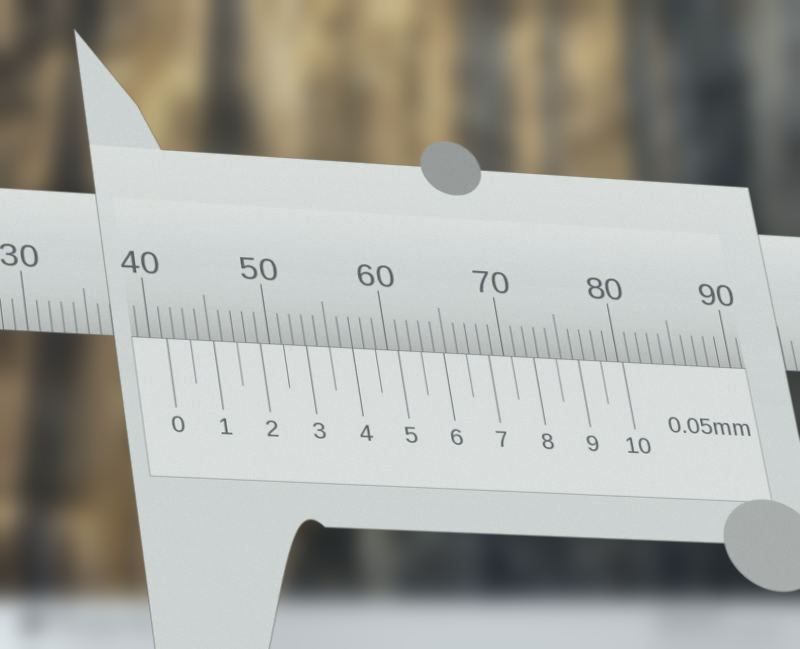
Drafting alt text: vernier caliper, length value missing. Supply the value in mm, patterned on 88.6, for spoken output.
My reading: 41.4
